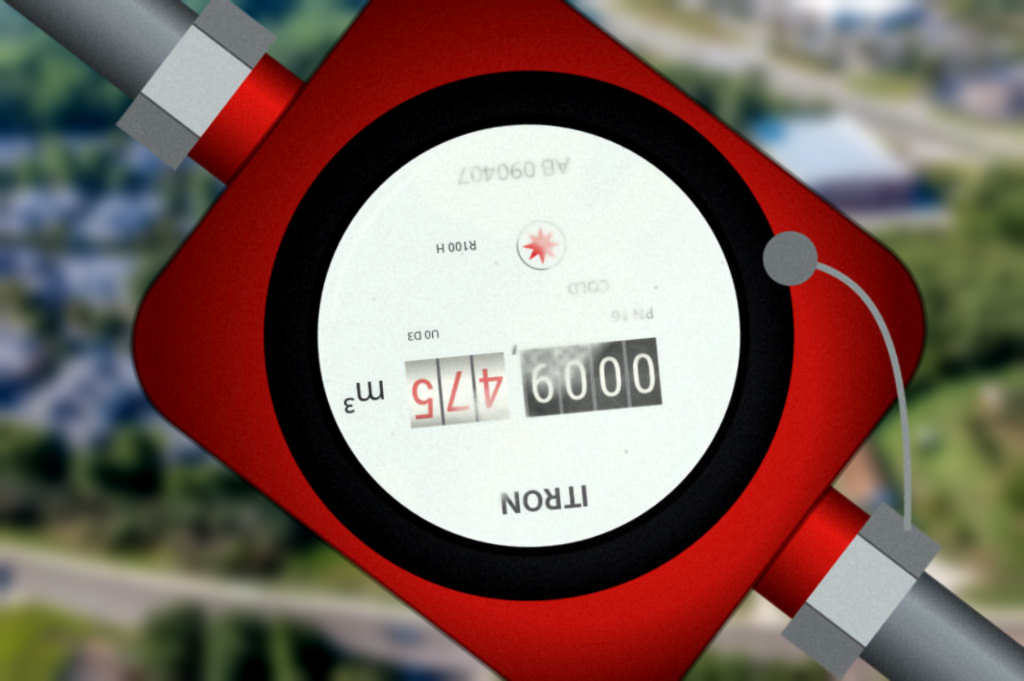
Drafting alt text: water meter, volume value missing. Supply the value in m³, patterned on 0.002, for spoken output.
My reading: 9.475
